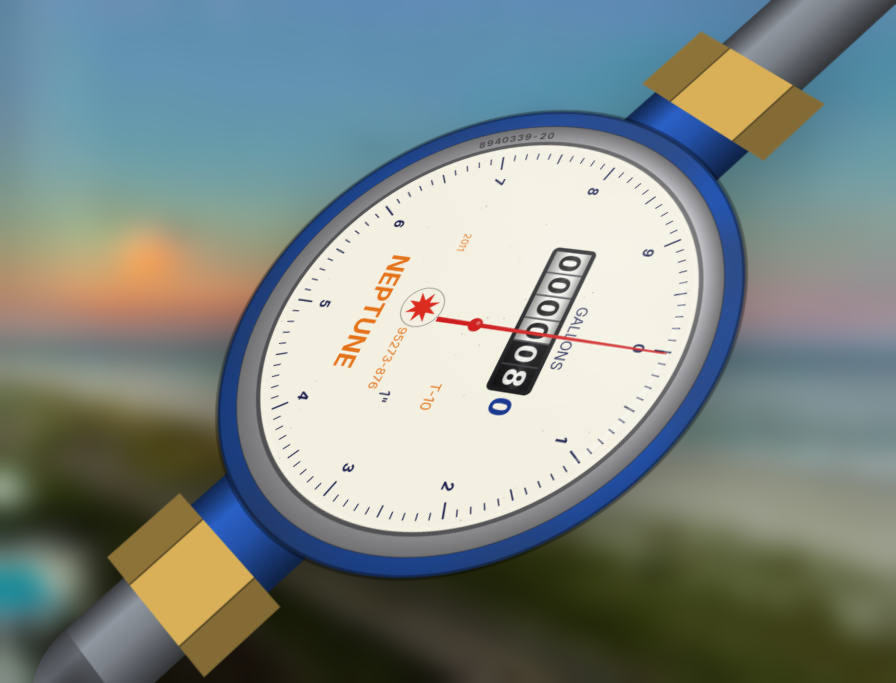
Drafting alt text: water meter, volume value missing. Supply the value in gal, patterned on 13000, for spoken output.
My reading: 80.0
